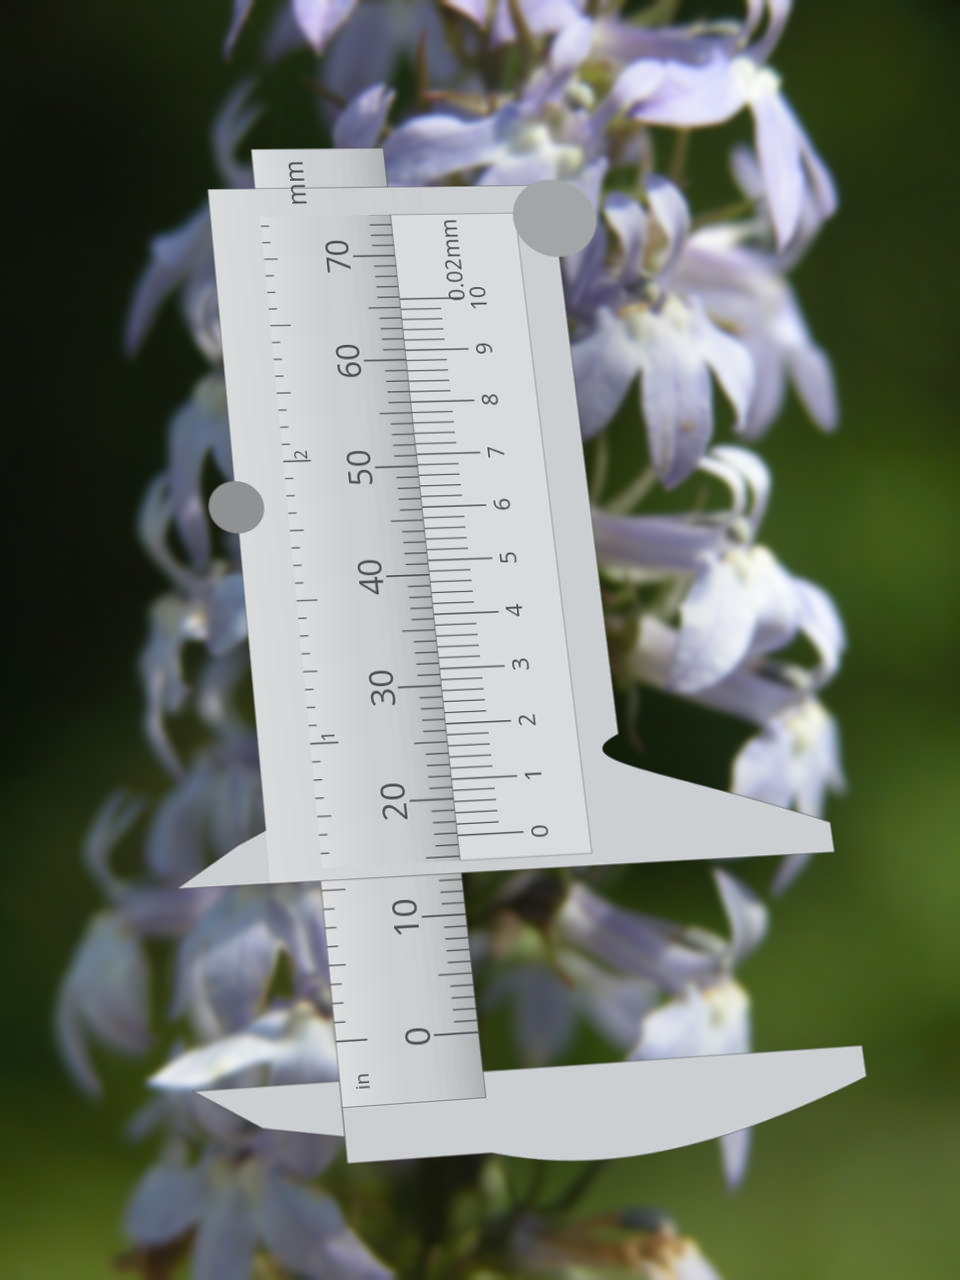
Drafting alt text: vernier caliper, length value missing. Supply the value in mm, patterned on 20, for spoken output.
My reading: 16.8
